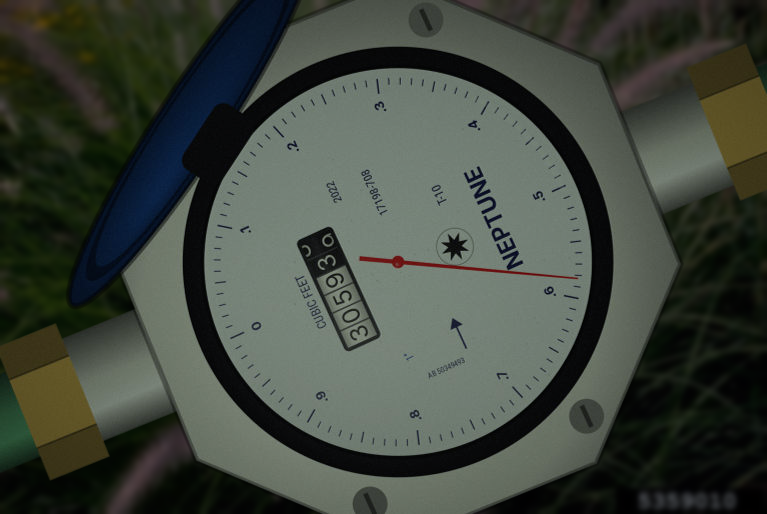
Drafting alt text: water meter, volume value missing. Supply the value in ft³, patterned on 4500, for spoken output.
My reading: 305938.58
